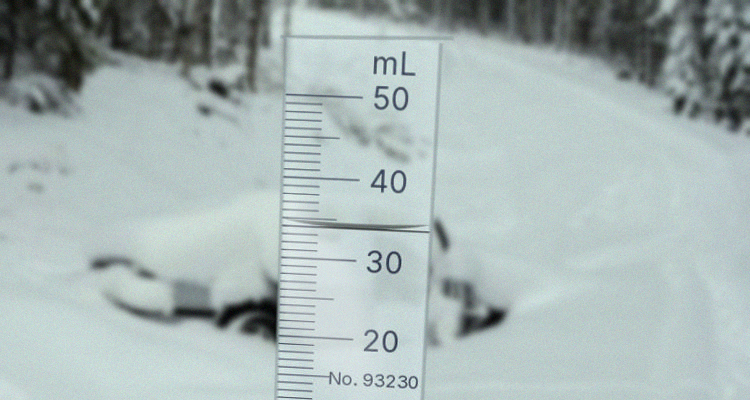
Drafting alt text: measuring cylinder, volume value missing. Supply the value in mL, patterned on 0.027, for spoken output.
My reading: 34
